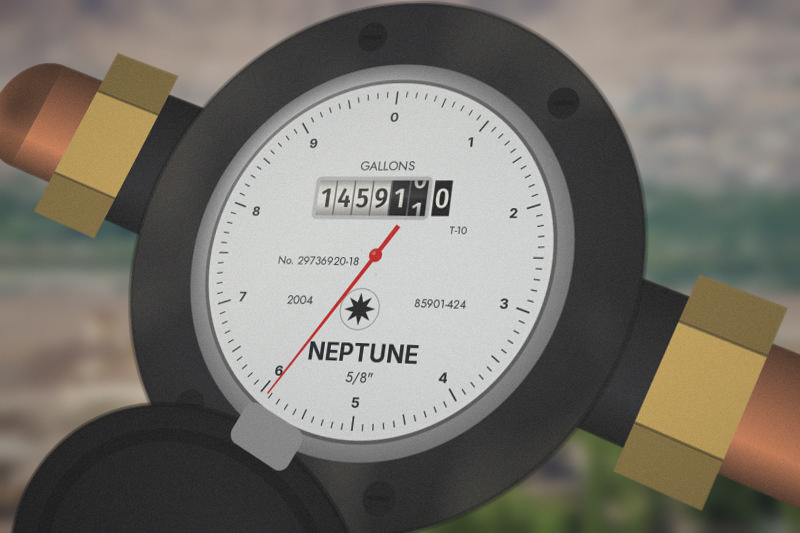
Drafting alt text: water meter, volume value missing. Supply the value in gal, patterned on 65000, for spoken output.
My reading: 1459105.9
